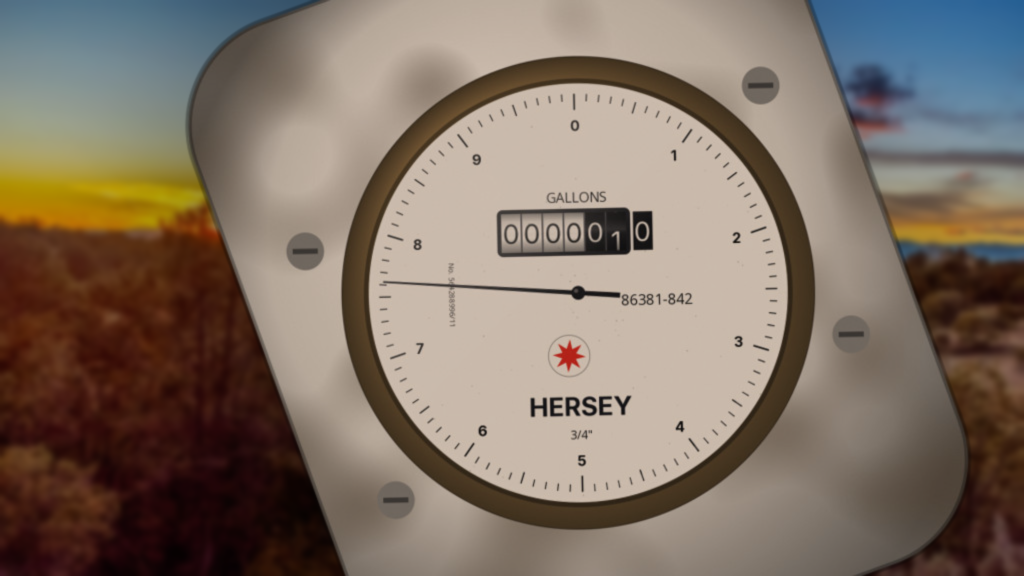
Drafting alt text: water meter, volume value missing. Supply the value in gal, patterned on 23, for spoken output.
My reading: 7.6
